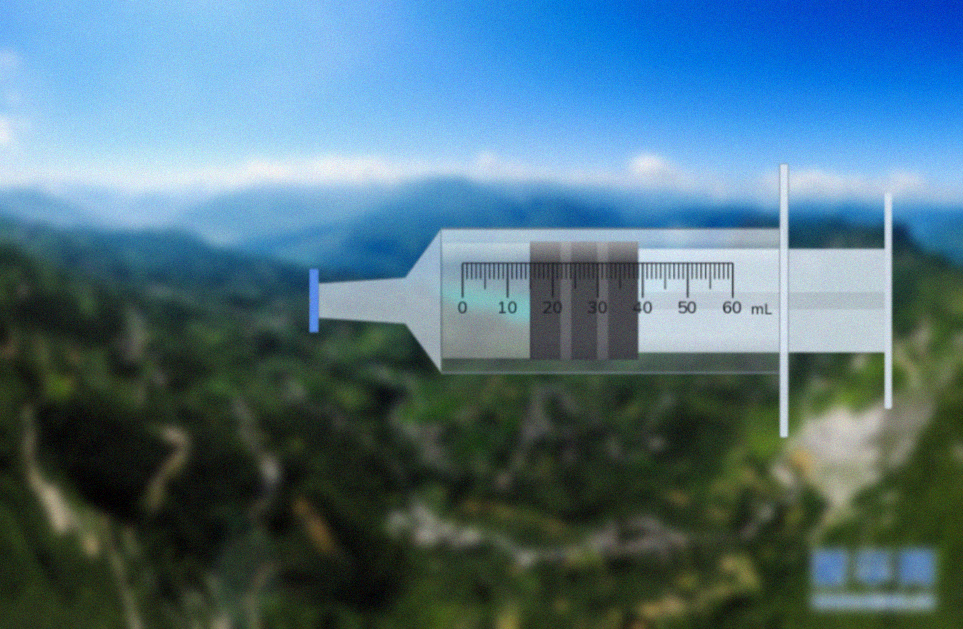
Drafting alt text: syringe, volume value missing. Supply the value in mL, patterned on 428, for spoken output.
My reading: 15
